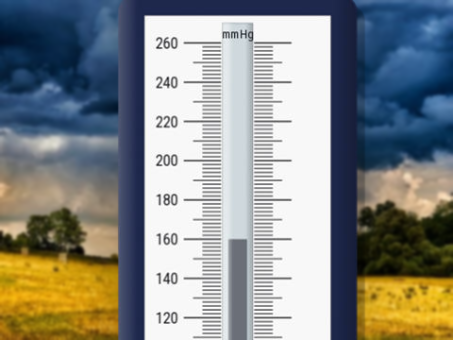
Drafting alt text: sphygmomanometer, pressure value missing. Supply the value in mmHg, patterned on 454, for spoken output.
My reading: 160
